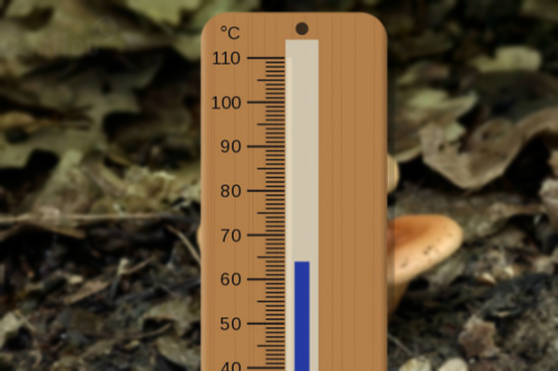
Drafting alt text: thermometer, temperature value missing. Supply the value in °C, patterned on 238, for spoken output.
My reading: 64
